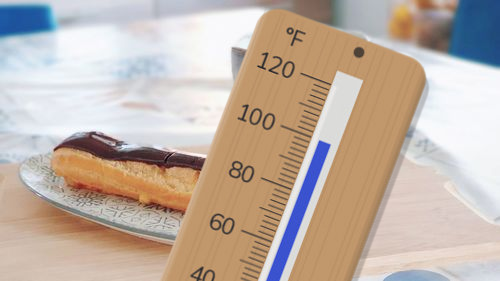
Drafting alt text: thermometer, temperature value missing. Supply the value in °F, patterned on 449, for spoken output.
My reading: 100
